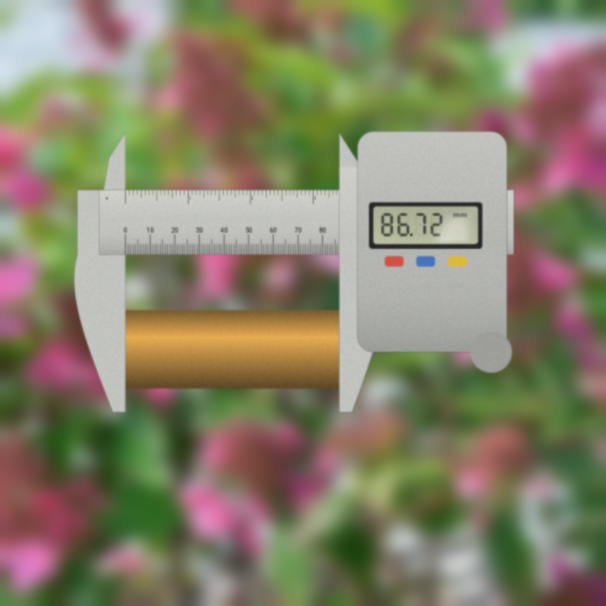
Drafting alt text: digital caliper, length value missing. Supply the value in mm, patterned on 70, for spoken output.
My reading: 86.72
